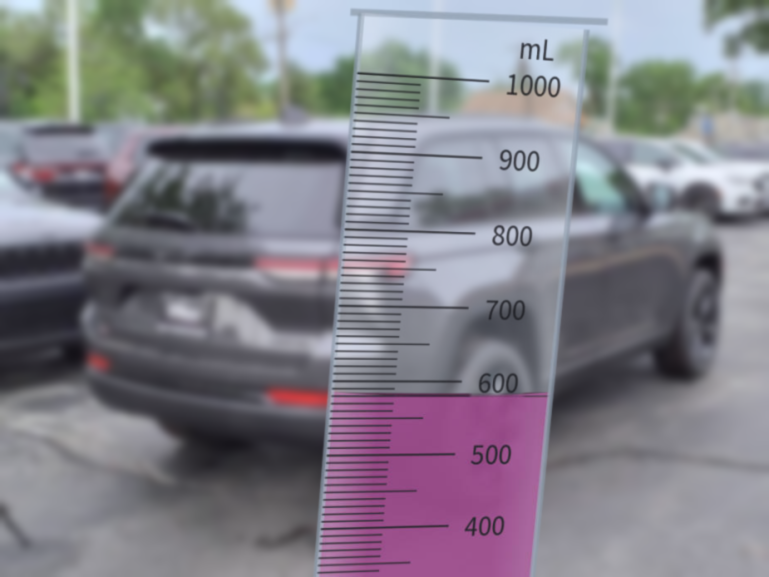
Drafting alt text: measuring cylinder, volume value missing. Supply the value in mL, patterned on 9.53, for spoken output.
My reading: 580
